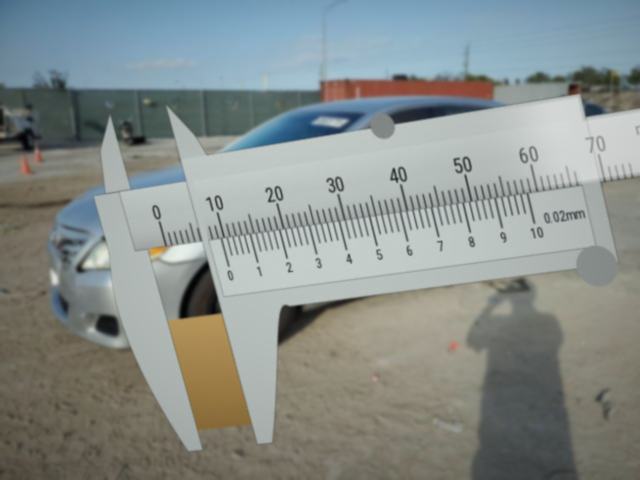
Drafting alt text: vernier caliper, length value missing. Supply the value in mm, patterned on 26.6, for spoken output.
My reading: 9.5
